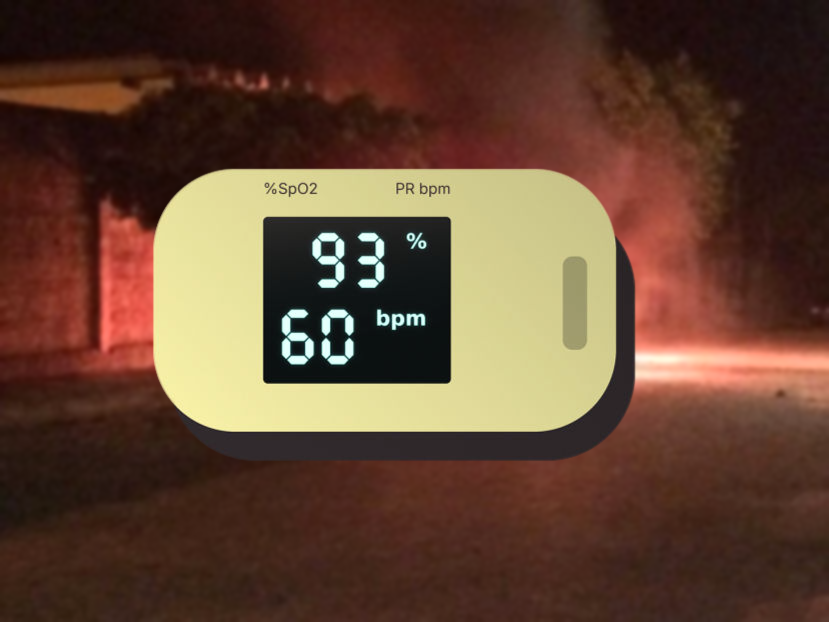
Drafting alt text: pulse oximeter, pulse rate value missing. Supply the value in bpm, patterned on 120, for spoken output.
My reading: 60
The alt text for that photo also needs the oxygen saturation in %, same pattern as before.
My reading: 93
